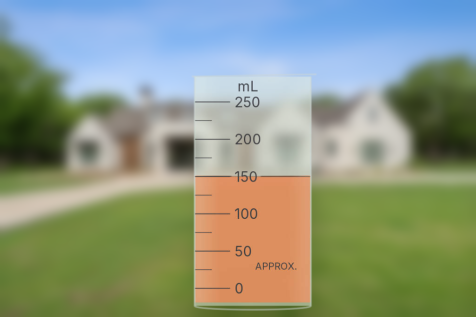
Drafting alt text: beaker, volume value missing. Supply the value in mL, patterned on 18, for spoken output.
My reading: 150
